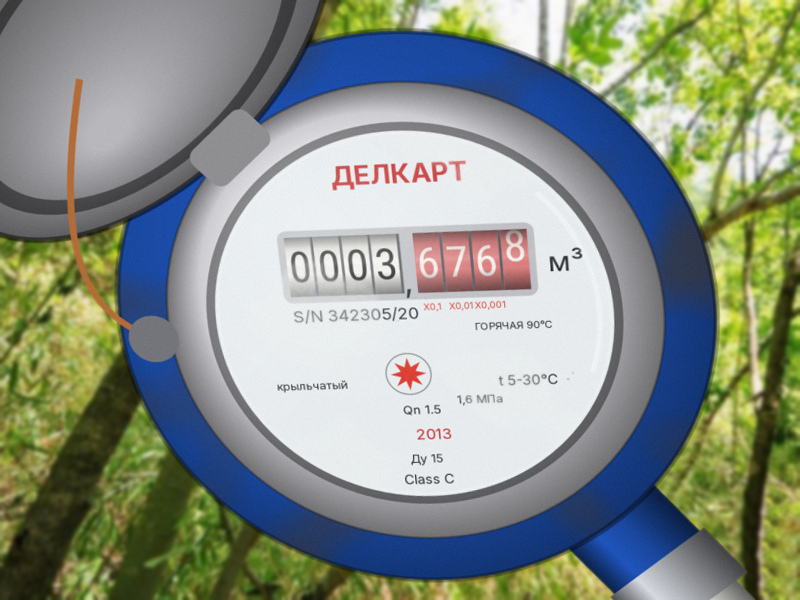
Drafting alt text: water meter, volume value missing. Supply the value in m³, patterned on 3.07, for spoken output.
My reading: 3.6768
